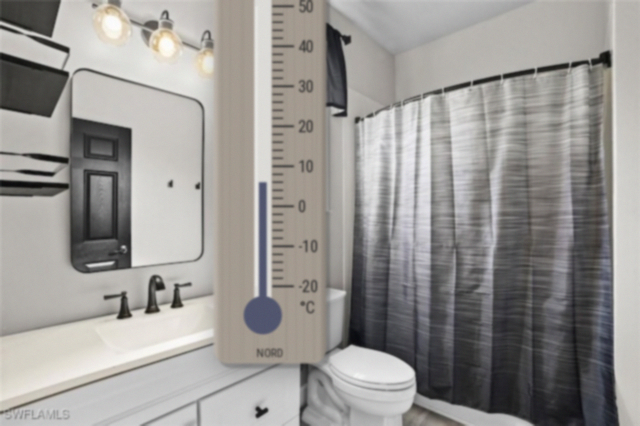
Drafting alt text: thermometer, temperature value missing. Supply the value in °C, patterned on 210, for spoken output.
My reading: 6
